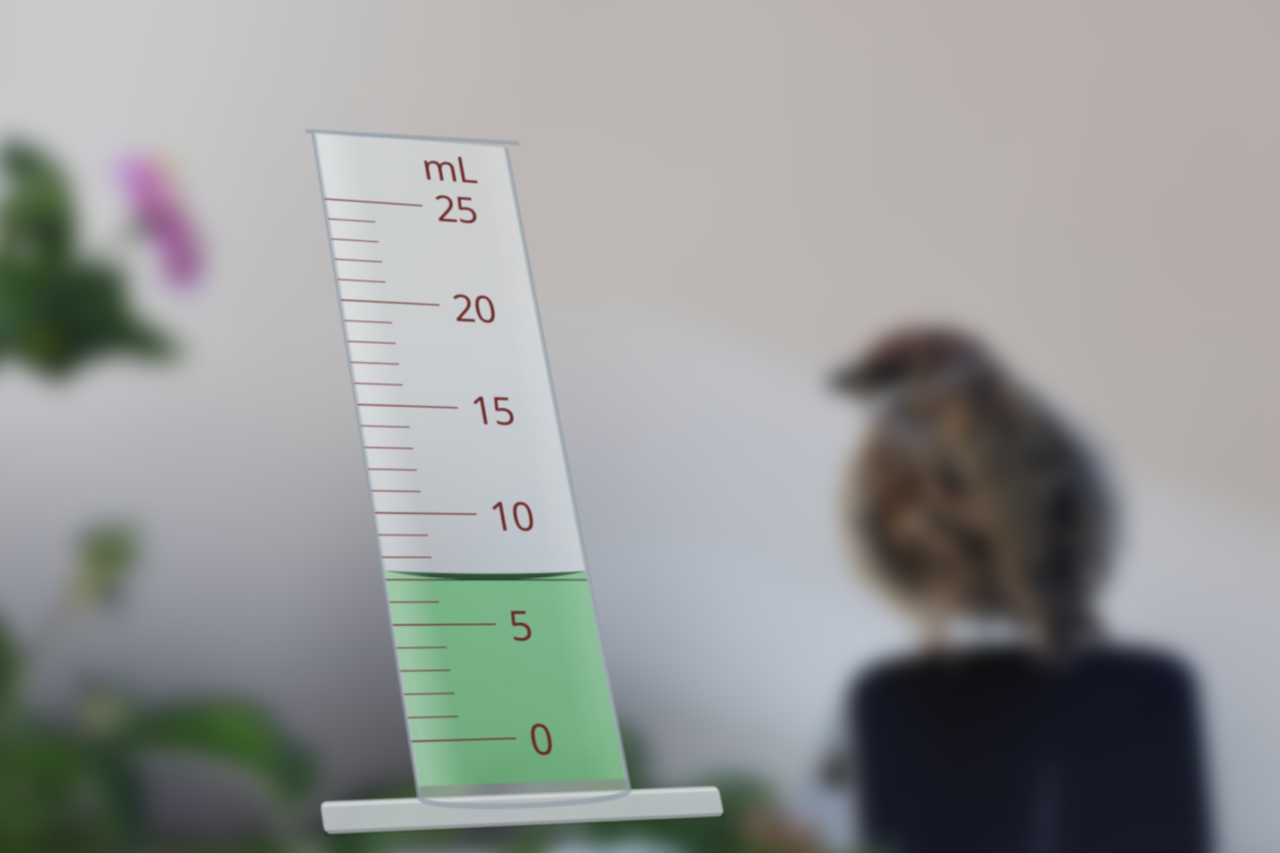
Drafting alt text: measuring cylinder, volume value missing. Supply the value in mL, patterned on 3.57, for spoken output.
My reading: 7
